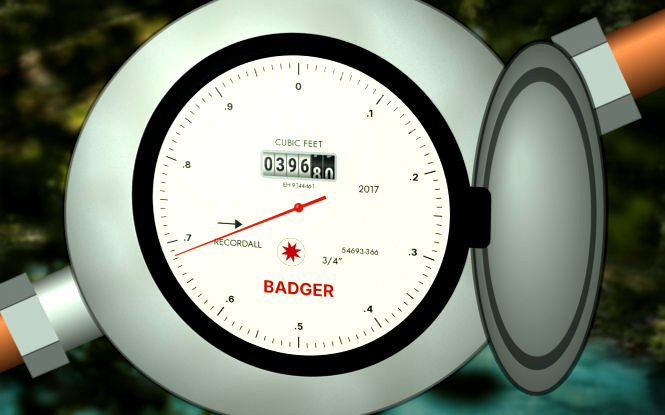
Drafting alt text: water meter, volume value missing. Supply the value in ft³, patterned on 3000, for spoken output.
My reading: 39679.68
